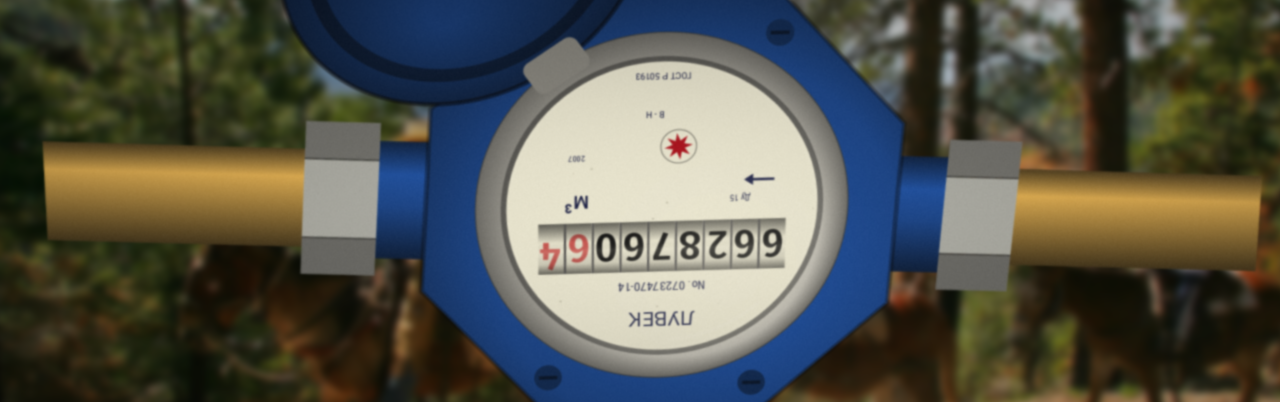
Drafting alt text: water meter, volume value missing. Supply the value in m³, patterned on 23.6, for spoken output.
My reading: 6628760.64
